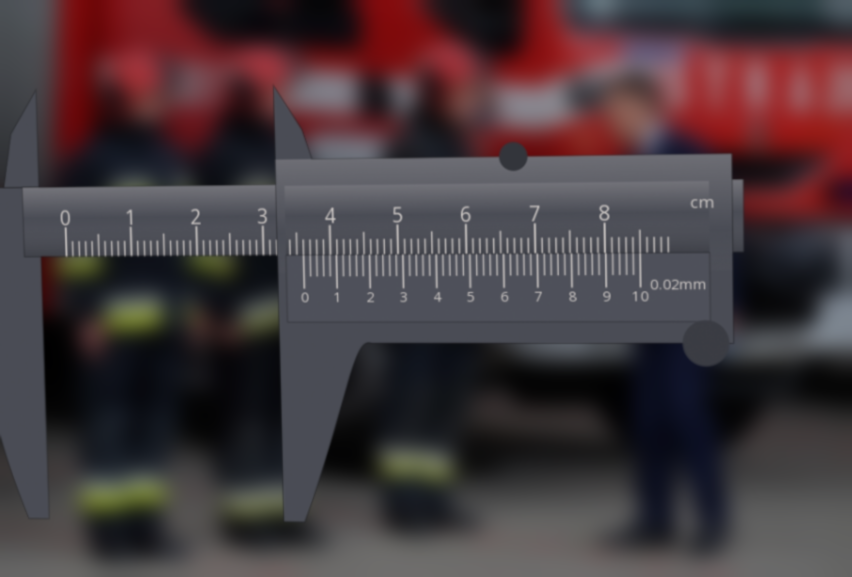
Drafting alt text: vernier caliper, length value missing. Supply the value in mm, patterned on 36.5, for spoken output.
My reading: 36.0
